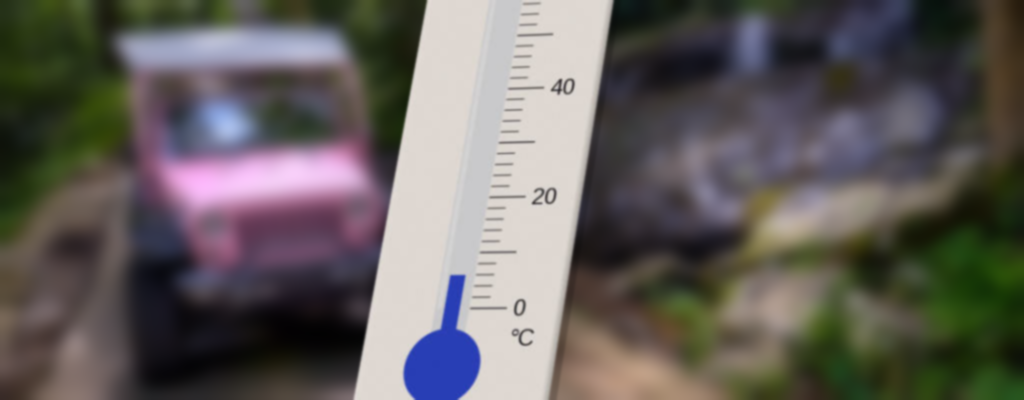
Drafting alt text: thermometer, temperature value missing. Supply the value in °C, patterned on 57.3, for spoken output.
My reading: 6
